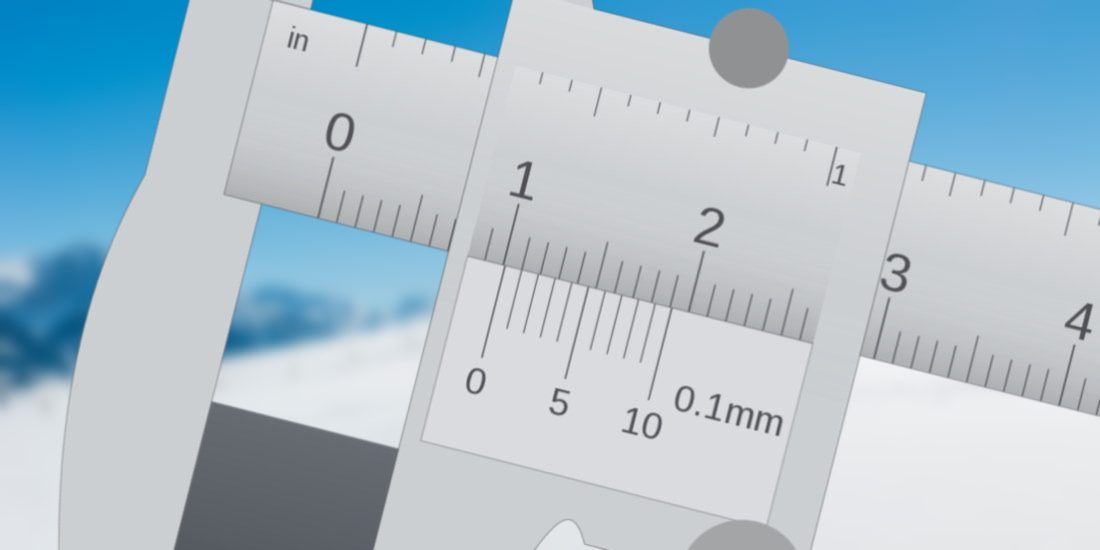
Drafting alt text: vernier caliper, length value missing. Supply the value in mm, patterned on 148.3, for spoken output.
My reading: 10.1
